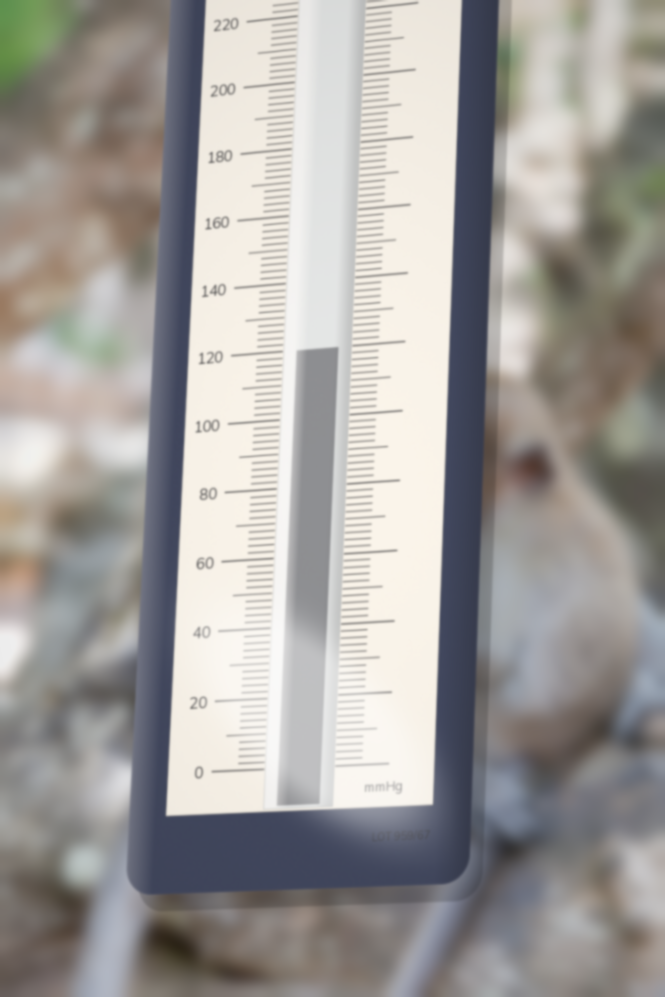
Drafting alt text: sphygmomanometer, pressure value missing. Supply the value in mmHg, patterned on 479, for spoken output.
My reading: 120
